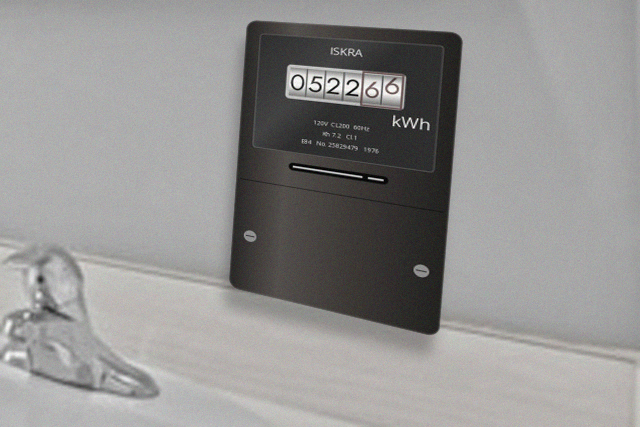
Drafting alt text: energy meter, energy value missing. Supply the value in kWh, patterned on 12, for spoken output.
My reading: 522.66
